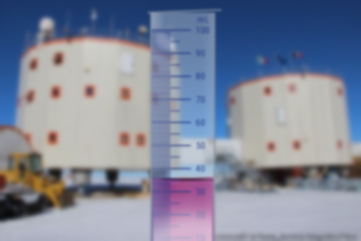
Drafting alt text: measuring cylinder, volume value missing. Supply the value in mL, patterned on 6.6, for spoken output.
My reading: 35
